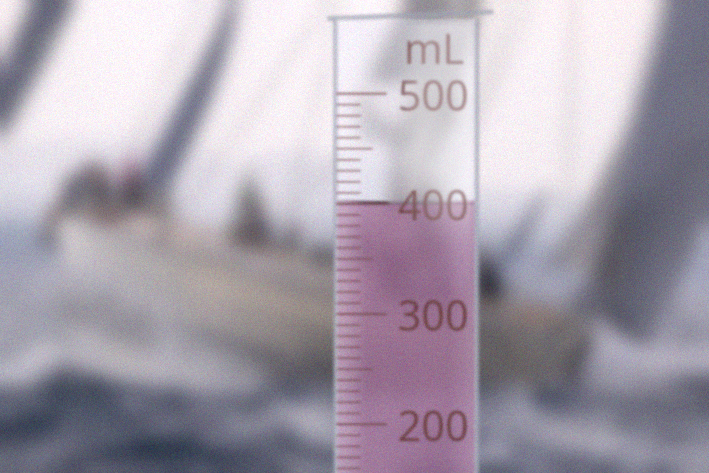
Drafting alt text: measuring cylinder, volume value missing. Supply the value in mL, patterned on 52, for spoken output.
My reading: 400
